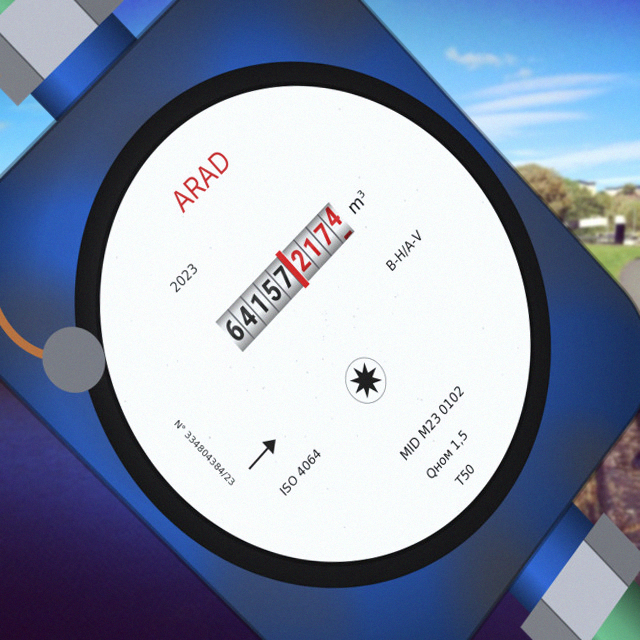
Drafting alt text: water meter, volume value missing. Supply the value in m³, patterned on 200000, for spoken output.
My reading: 64157.2174
